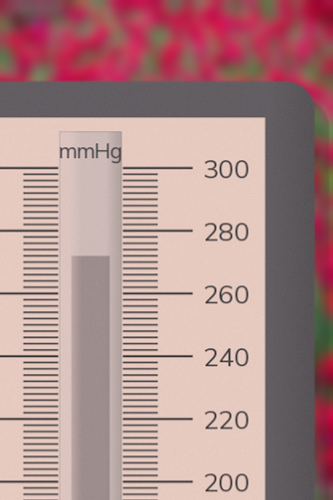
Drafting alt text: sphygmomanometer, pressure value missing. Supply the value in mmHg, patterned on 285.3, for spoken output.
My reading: 272
